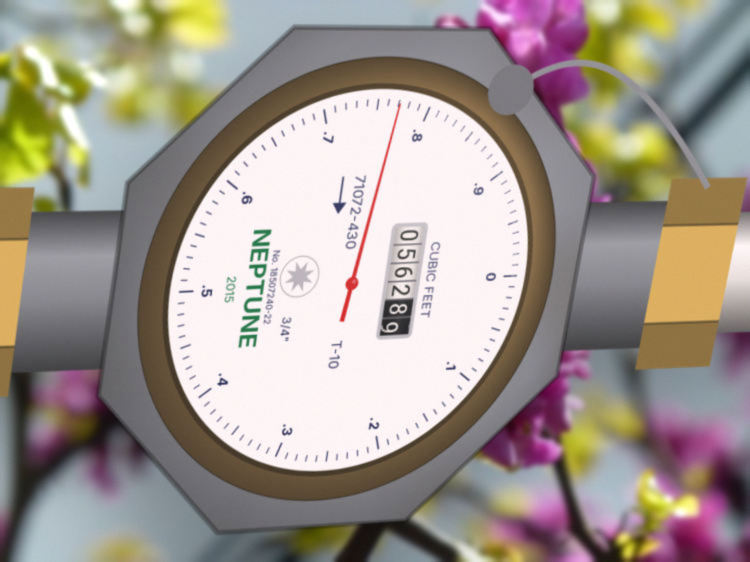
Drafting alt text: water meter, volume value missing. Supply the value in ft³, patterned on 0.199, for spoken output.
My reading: 56288.77
